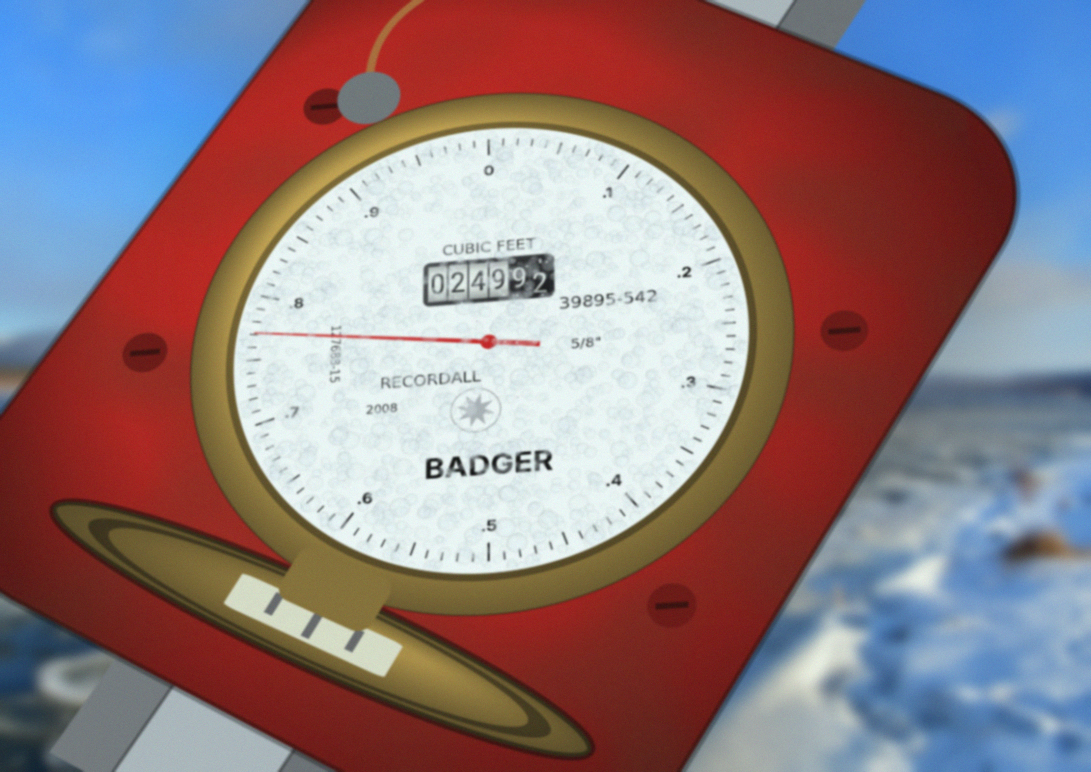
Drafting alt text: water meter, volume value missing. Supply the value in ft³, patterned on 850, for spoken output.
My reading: 24991.77
